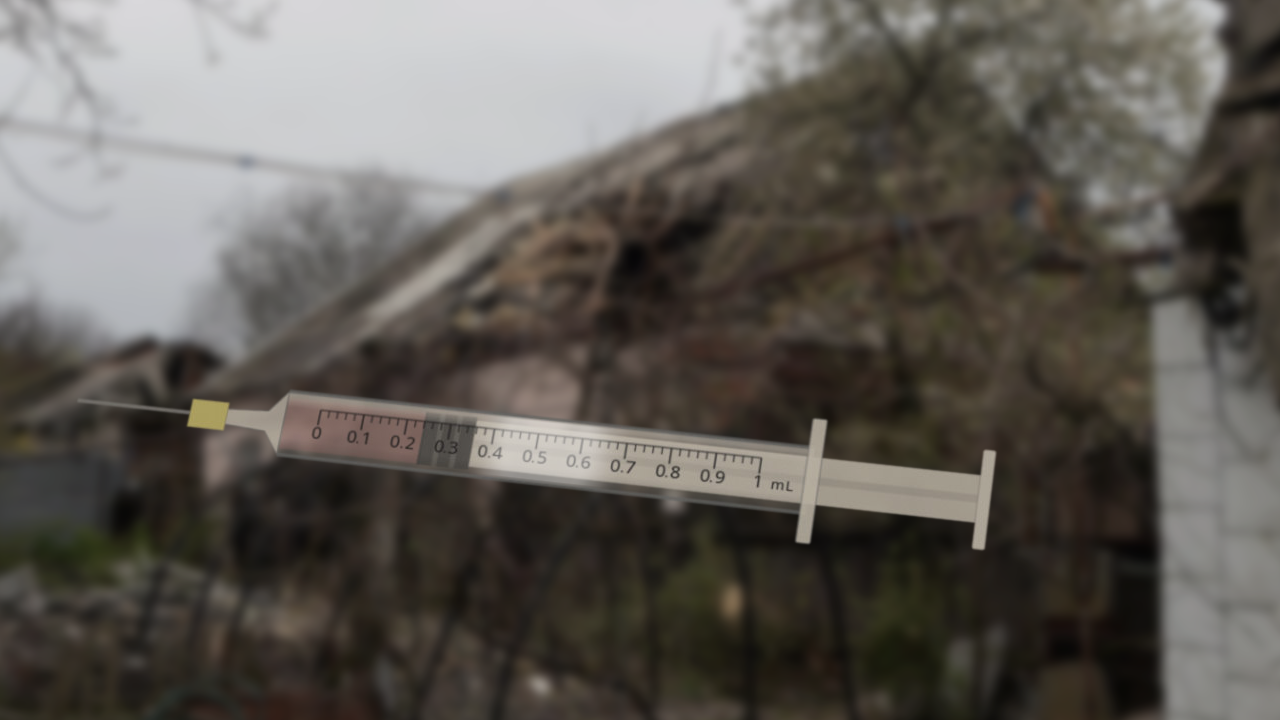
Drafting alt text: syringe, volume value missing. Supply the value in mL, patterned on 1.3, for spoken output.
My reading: 0.24
